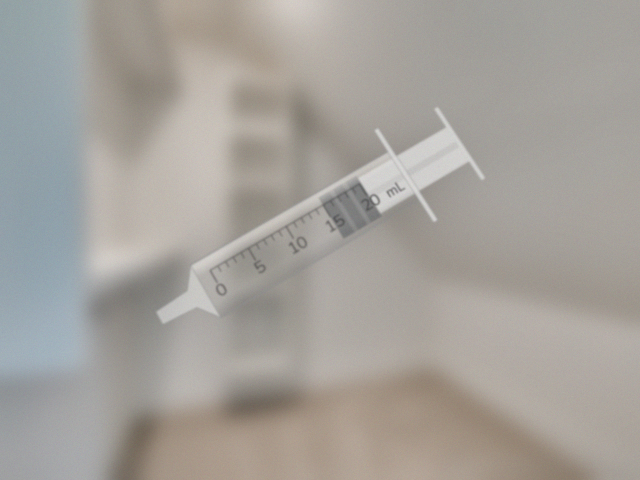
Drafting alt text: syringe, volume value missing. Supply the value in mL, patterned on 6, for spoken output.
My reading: 15
